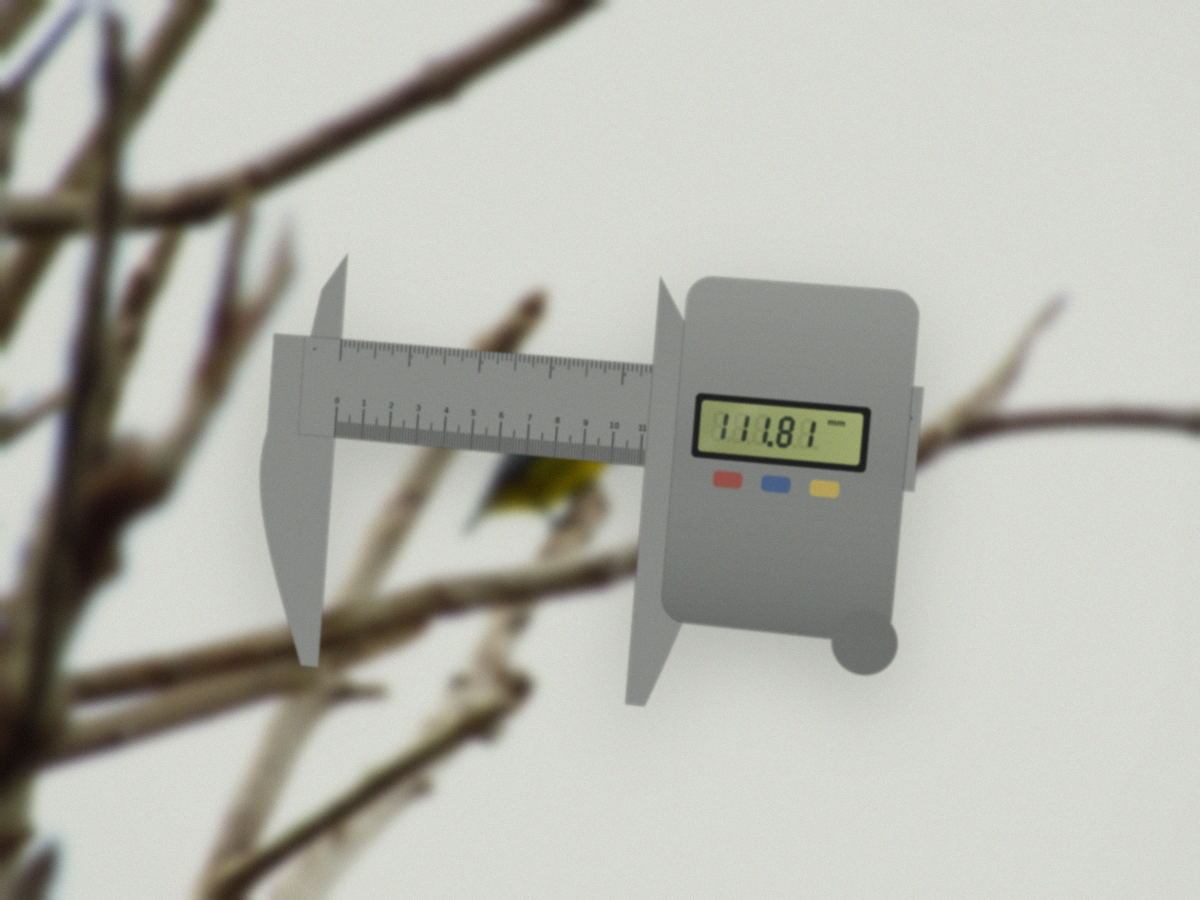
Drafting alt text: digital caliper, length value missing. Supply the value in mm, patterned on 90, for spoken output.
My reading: 111.81
